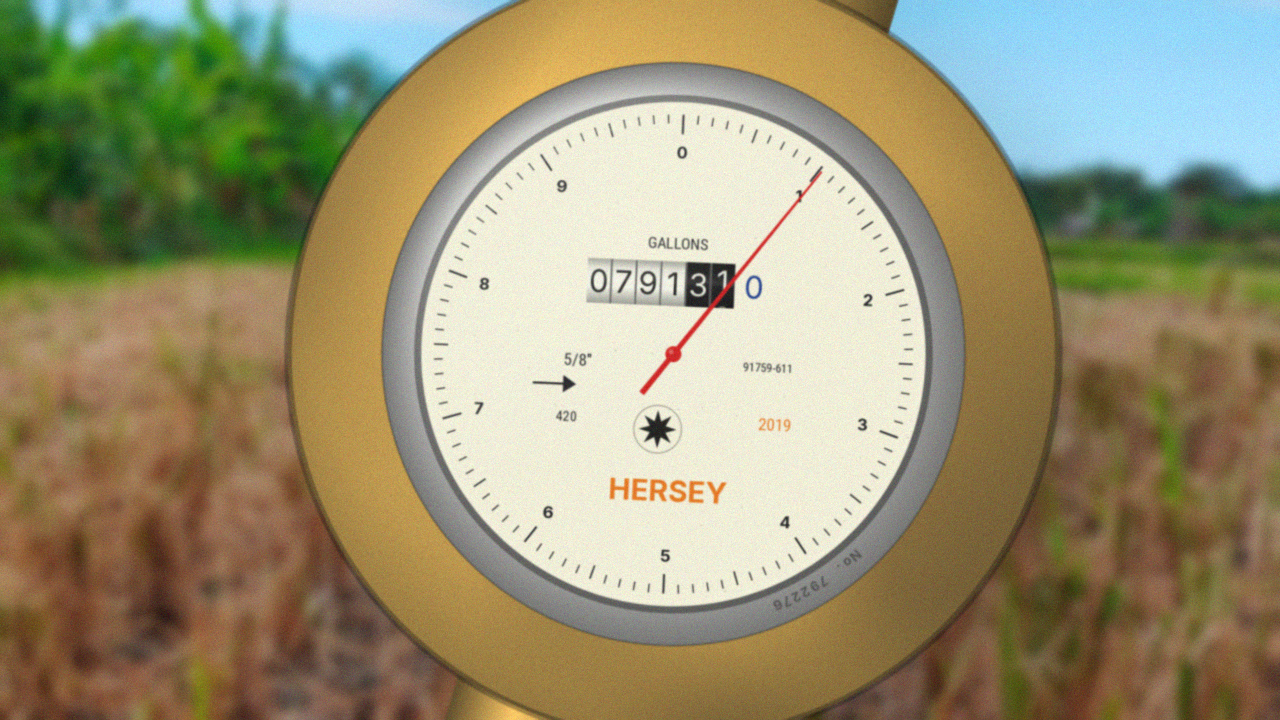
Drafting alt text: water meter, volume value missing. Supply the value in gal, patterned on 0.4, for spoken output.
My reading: 791311.0
